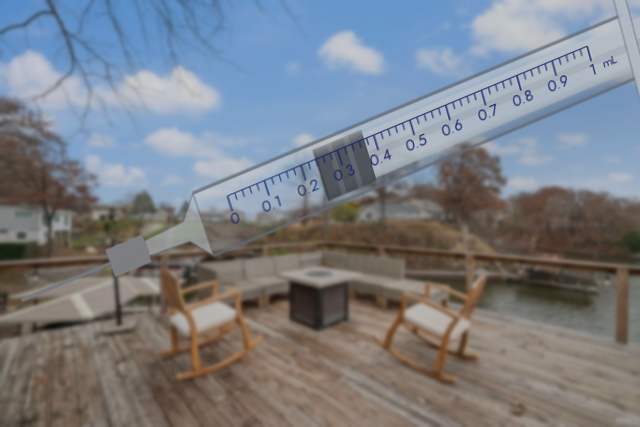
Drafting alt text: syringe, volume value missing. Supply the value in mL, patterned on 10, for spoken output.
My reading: 0.24
